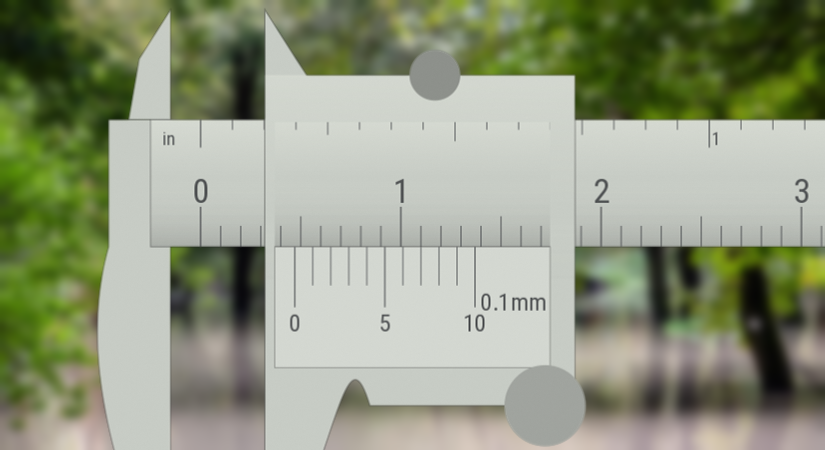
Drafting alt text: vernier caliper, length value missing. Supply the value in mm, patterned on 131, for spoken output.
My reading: 4.7
